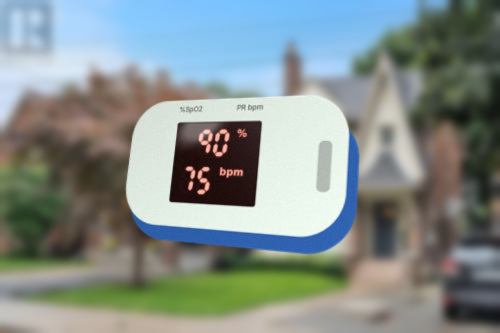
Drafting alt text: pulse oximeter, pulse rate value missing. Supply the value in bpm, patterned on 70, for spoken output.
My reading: 75
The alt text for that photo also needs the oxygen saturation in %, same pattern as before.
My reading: 90
